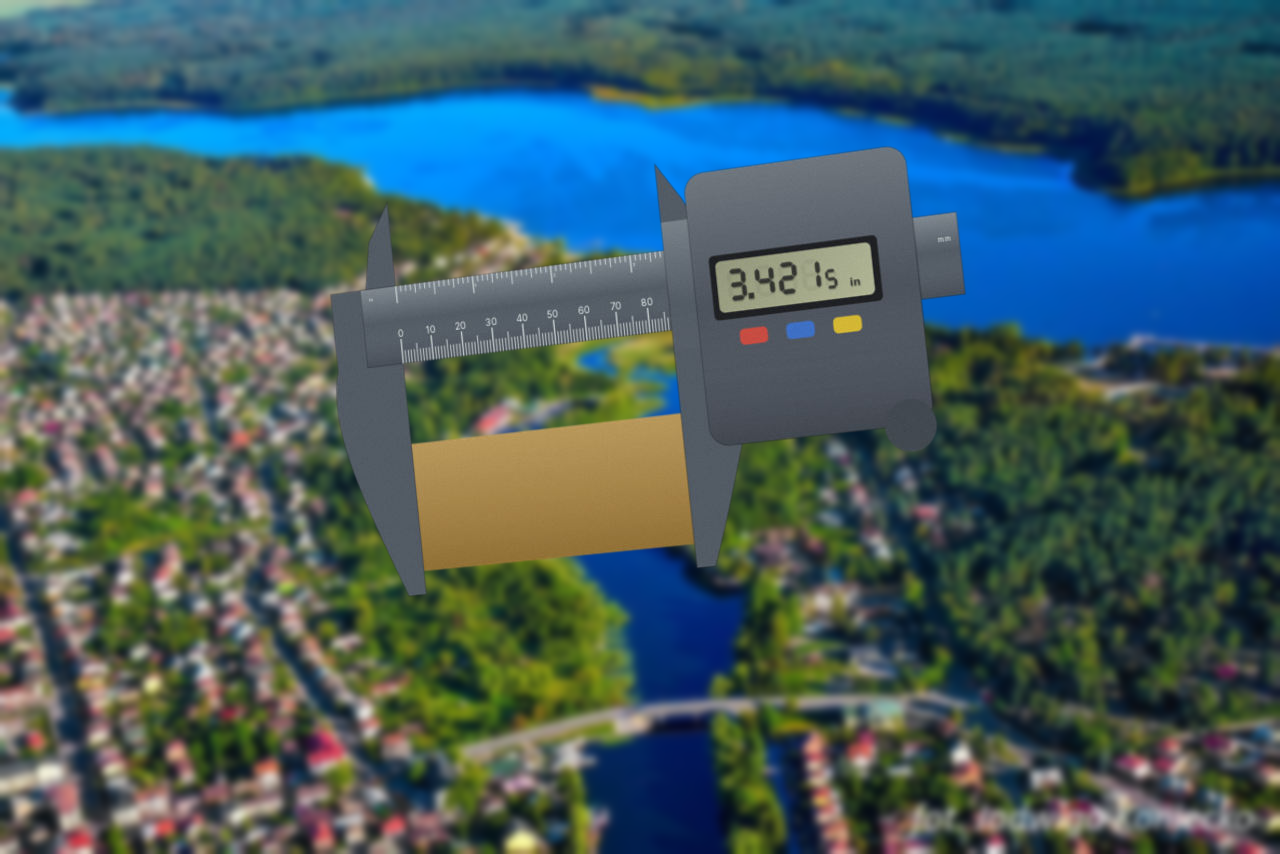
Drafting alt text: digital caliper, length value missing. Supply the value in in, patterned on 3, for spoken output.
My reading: 3.4215
